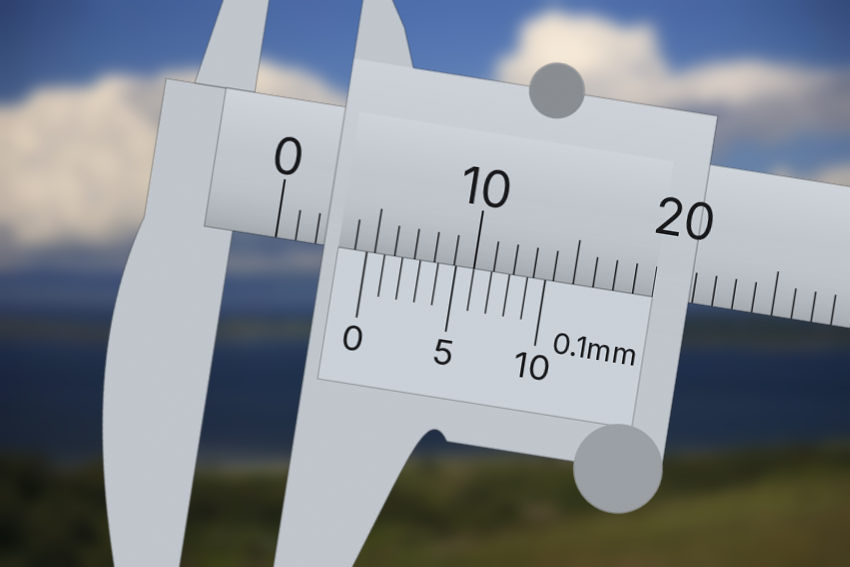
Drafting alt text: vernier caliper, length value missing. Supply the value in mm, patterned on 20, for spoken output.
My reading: 4.6
